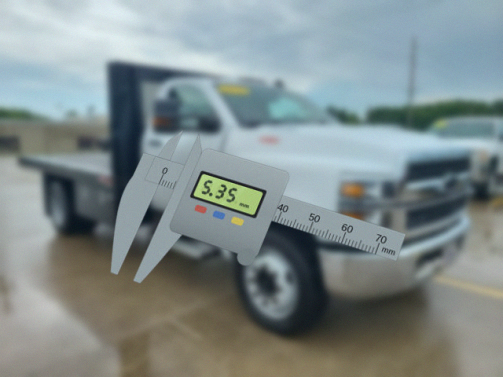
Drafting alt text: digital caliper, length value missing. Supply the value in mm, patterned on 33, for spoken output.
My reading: 5.35
